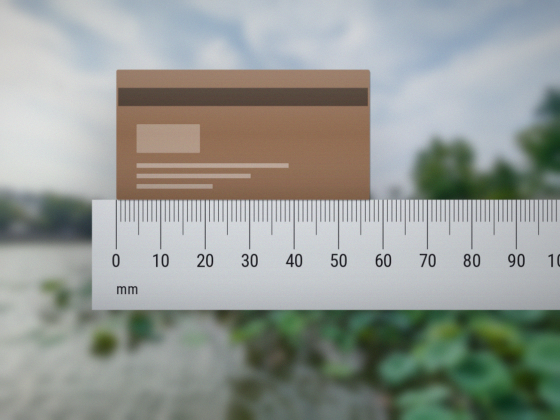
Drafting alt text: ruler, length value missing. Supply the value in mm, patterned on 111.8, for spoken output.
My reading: 57
